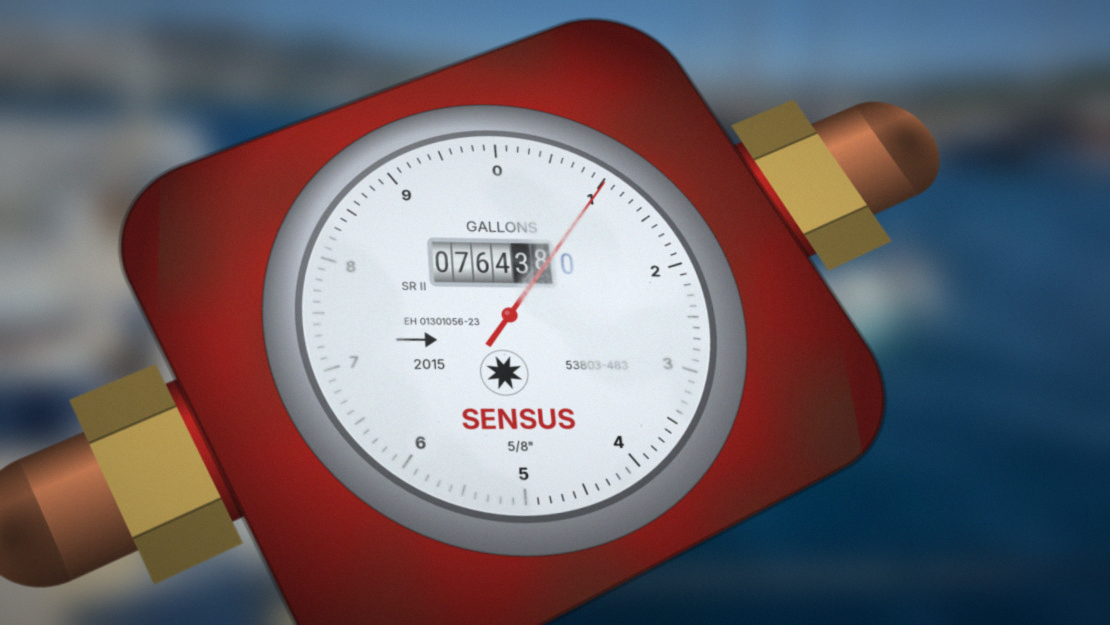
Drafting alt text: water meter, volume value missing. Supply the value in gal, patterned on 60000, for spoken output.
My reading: 764381.0
